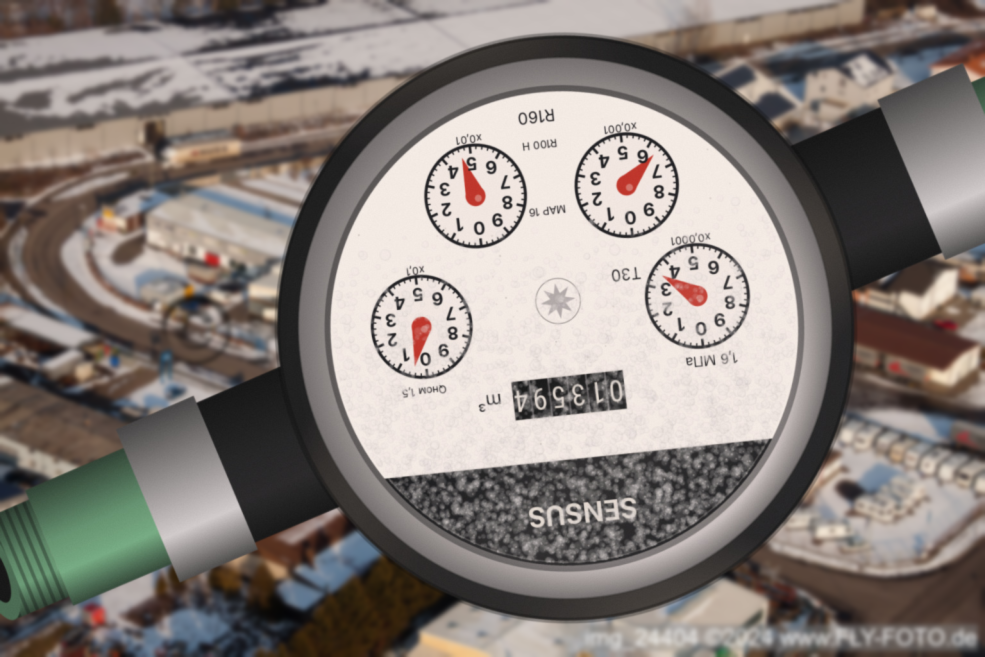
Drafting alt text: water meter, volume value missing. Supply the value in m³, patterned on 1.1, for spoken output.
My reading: 13594.0463
